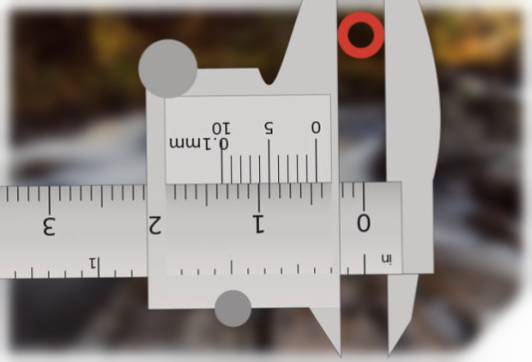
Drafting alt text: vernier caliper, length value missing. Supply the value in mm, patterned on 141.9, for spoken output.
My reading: 4.5
